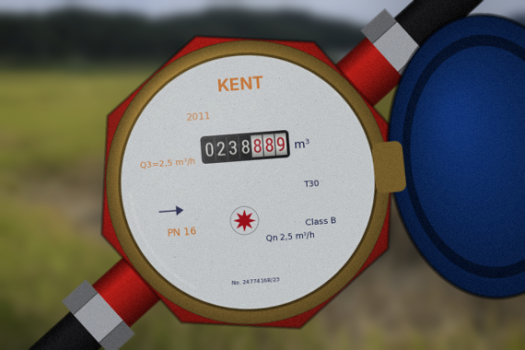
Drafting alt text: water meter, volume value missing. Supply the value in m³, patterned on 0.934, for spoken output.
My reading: 238.889
